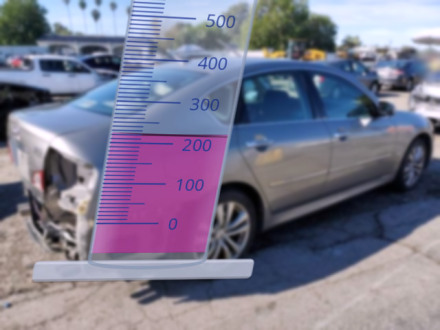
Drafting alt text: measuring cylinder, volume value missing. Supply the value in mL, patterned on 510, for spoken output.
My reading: 220
